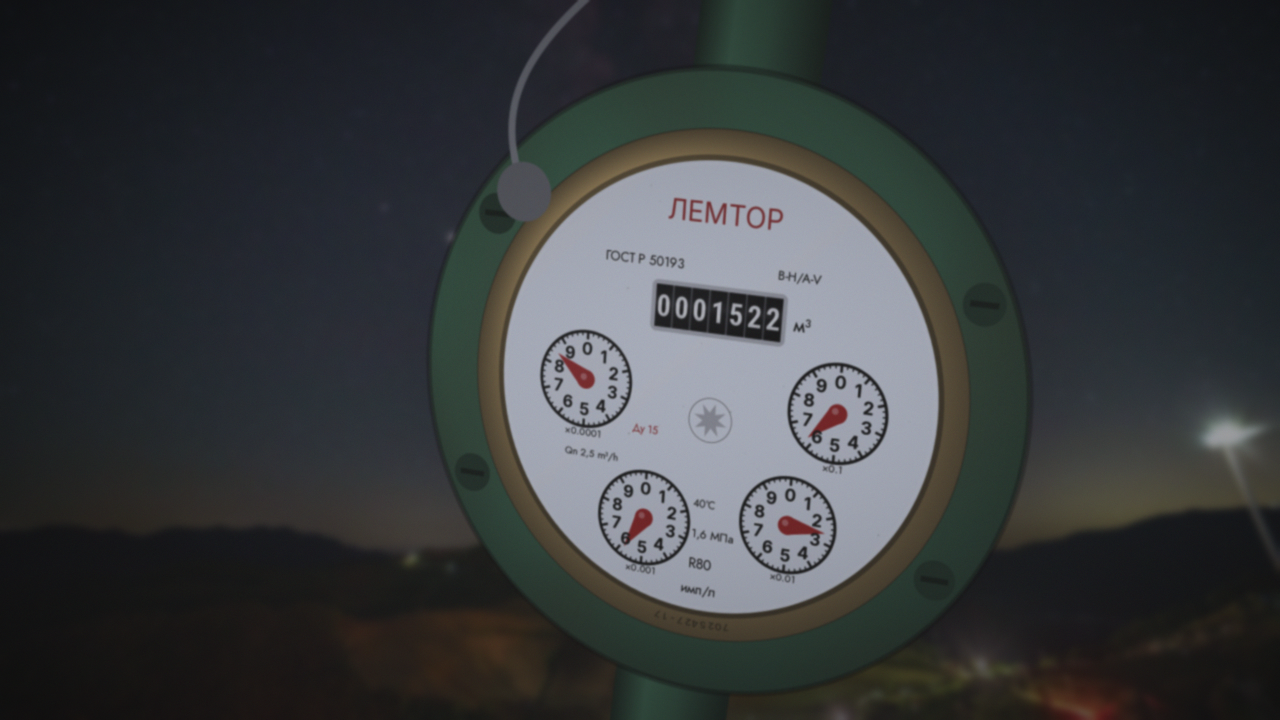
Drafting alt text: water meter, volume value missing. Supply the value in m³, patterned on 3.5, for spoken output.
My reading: 1522.6258
